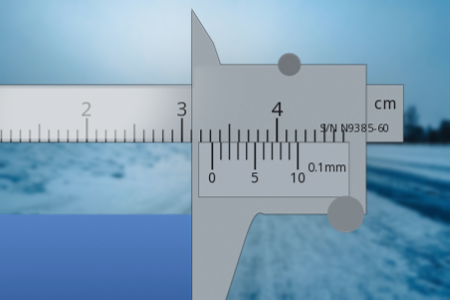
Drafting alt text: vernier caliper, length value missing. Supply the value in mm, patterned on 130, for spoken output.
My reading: 33.2
